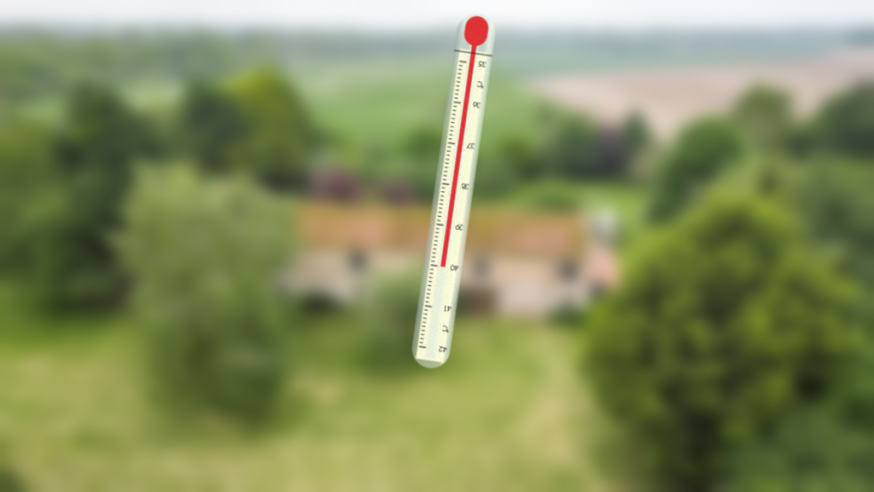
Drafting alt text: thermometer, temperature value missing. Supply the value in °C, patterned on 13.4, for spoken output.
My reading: 40
